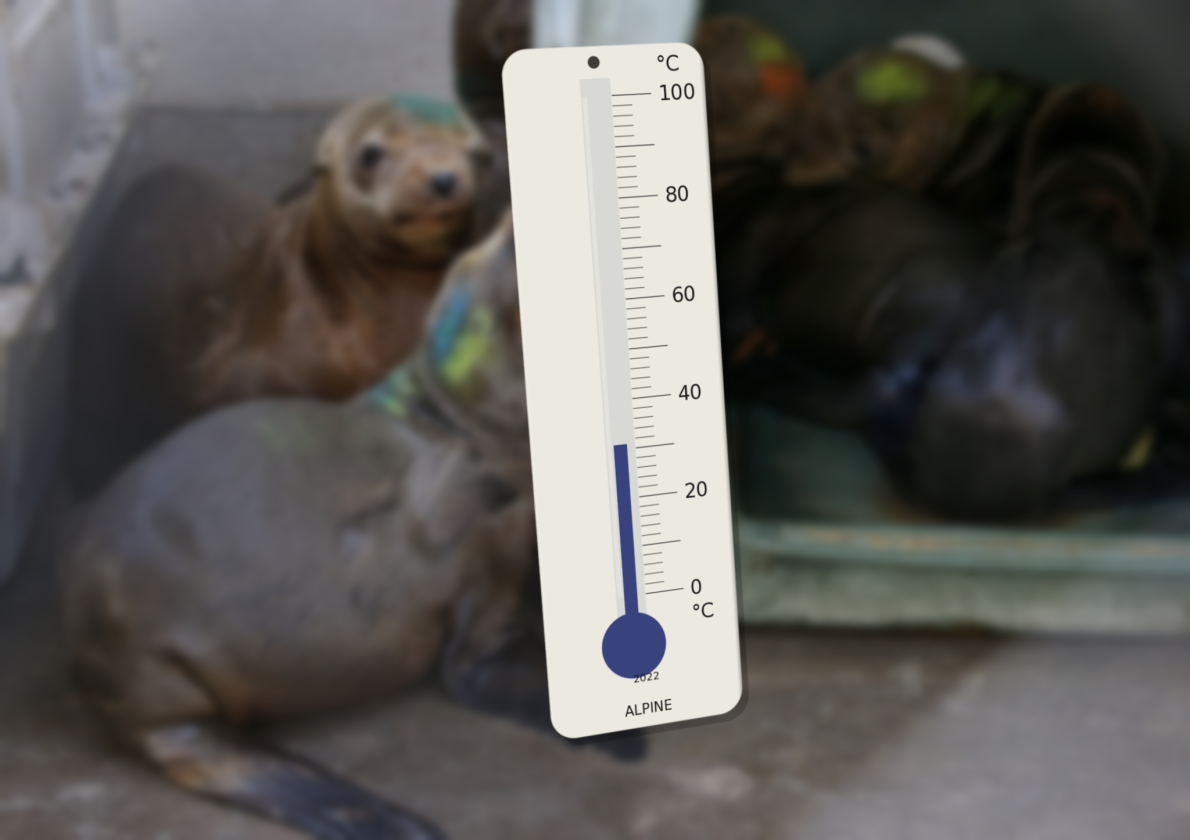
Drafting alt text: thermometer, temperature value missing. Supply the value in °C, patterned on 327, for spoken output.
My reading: 31
